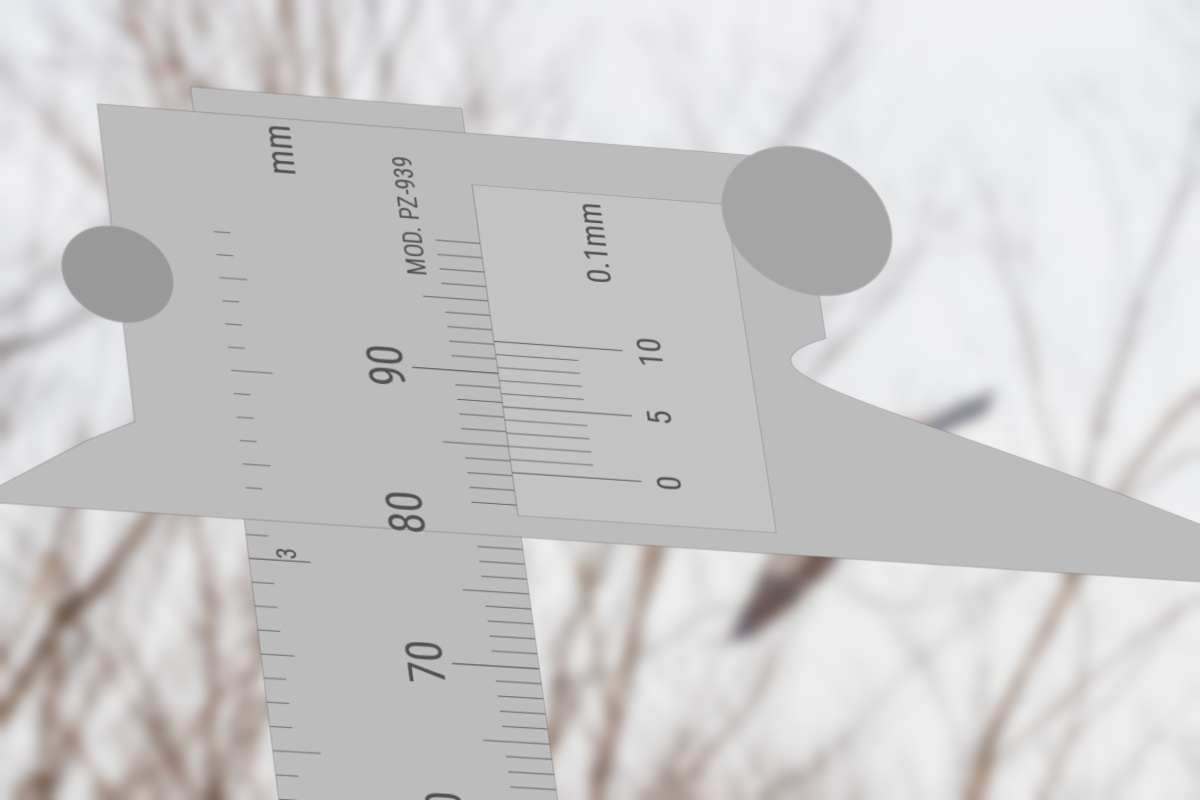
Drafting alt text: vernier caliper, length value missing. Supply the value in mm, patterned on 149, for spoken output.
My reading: 83.2
